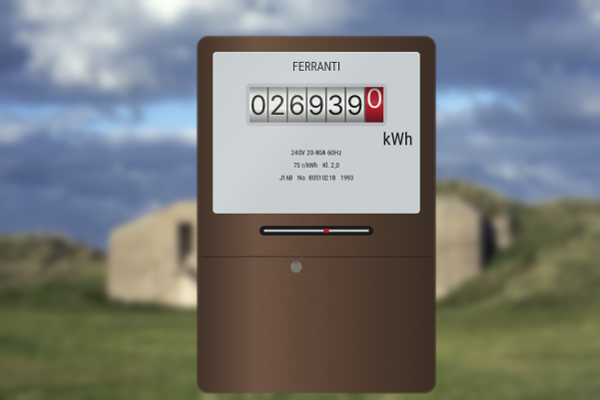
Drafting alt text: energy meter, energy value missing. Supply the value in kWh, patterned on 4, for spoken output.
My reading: 26939.0
